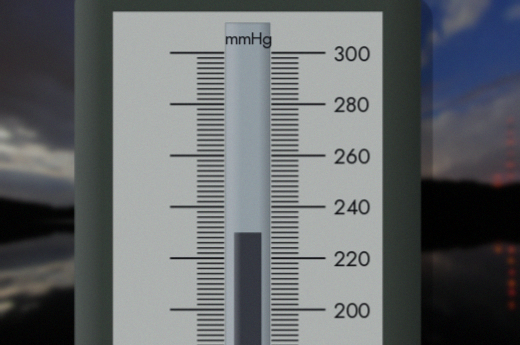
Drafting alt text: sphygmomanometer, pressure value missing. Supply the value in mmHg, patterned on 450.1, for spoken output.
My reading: 230
